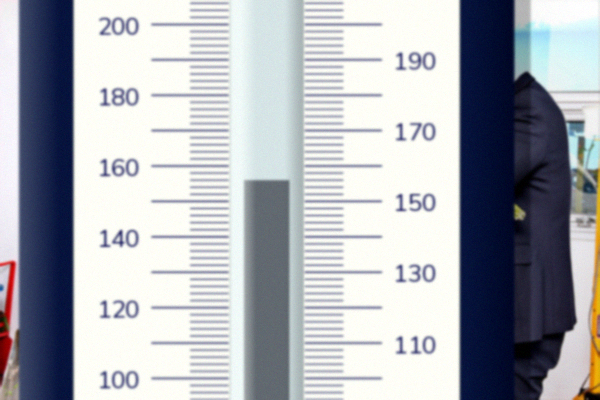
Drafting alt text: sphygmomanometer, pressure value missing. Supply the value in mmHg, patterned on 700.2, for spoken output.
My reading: 156
